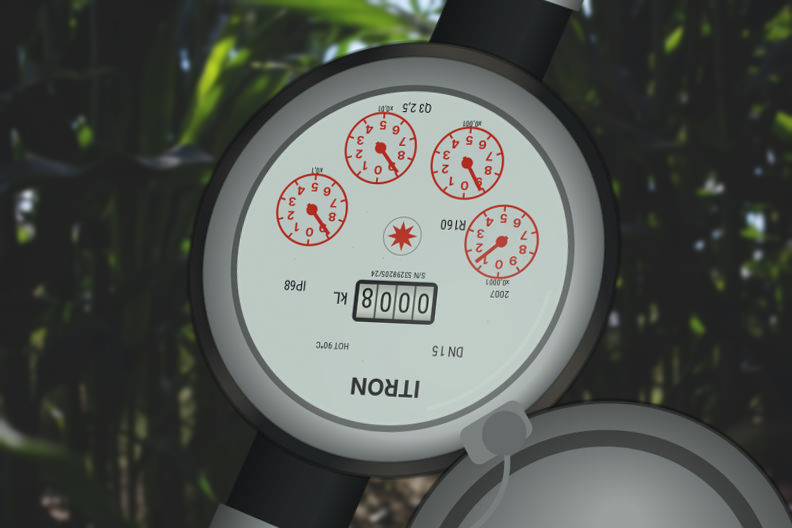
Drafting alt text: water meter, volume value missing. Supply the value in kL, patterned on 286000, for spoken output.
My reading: 7.8891
